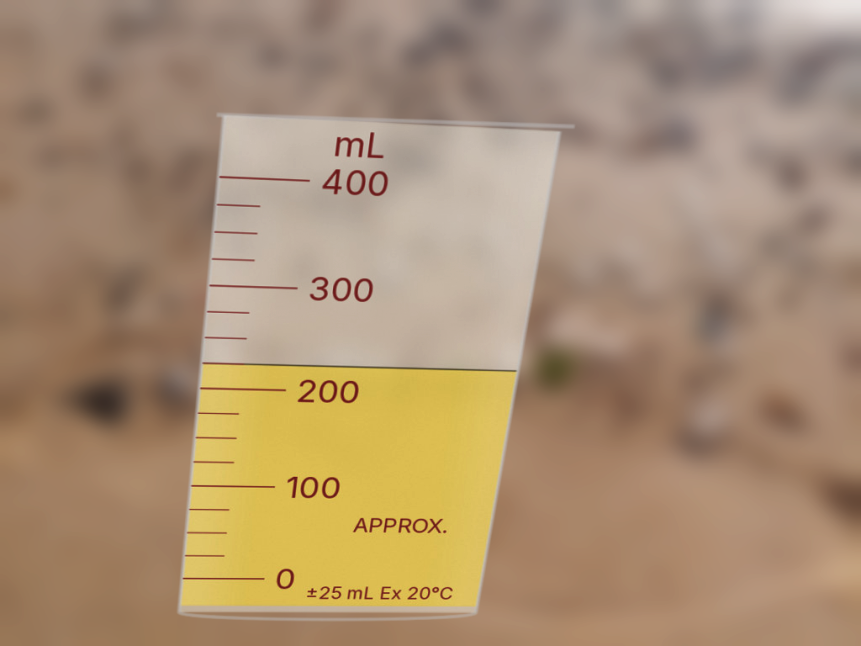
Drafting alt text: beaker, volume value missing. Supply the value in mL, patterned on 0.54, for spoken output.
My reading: 225
